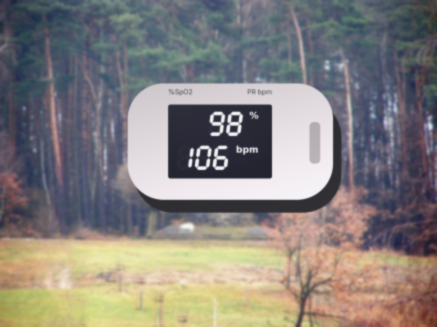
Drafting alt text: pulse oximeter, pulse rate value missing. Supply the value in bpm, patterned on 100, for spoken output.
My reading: 106
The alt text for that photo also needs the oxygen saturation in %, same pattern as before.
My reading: 98
